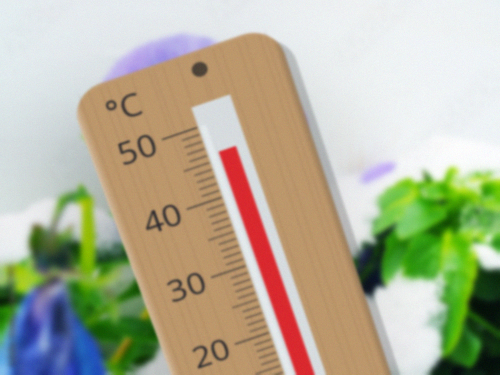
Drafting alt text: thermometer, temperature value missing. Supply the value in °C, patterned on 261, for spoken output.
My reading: 46
